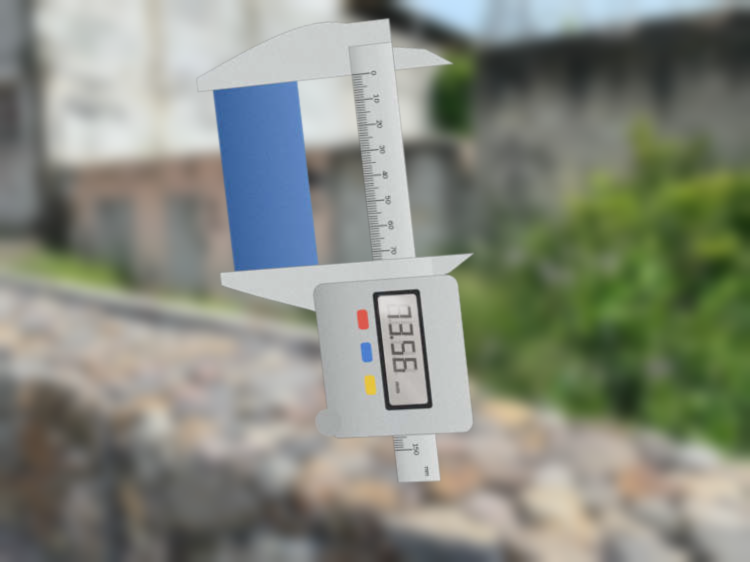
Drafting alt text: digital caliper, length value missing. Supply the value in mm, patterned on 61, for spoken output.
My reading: 73.56
